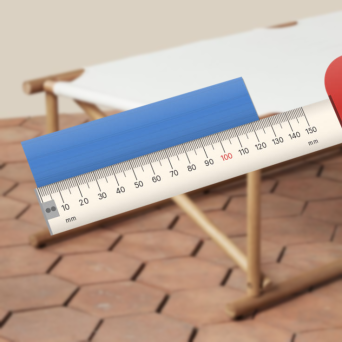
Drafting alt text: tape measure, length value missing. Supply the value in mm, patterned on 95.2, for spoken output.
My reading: 125
